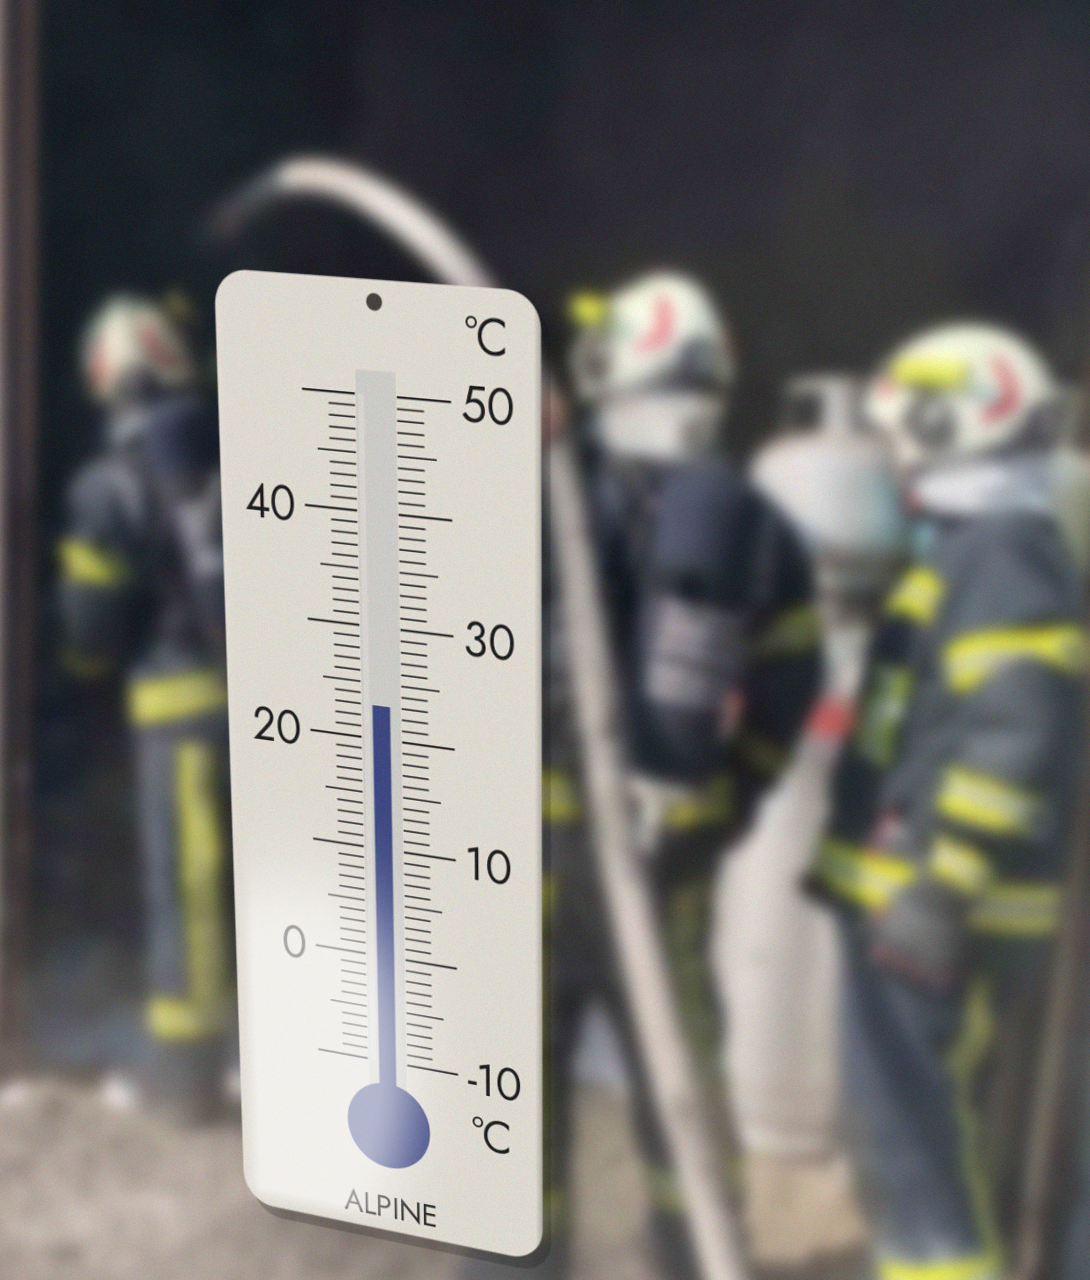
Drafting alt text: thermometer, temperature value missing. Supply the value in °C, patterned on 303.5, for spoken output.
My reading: 23
